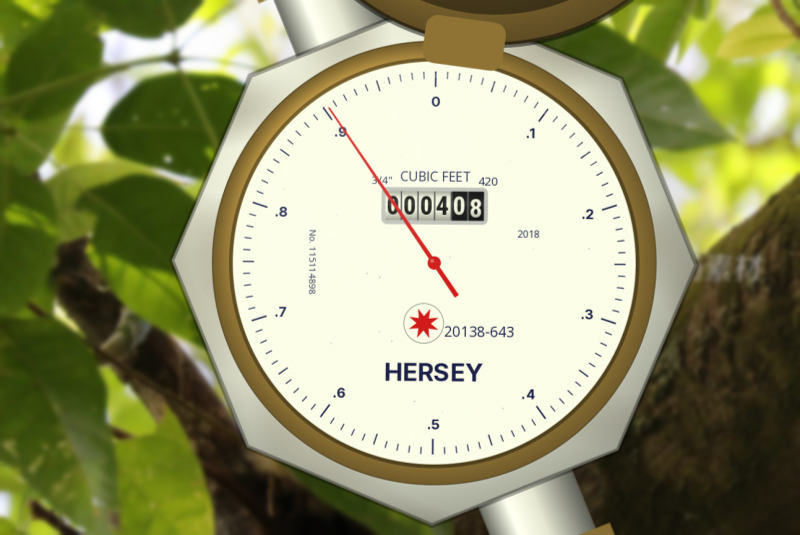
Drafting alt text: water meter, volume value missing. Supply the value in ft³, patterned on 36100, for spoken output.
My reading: 407.90
